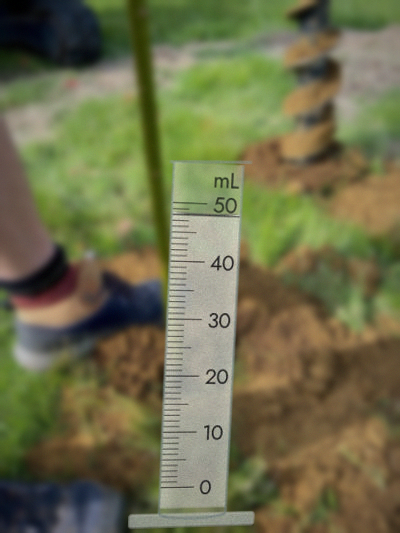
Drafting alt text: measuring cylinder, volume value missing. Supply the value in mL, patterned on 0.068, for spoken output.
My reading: 48
